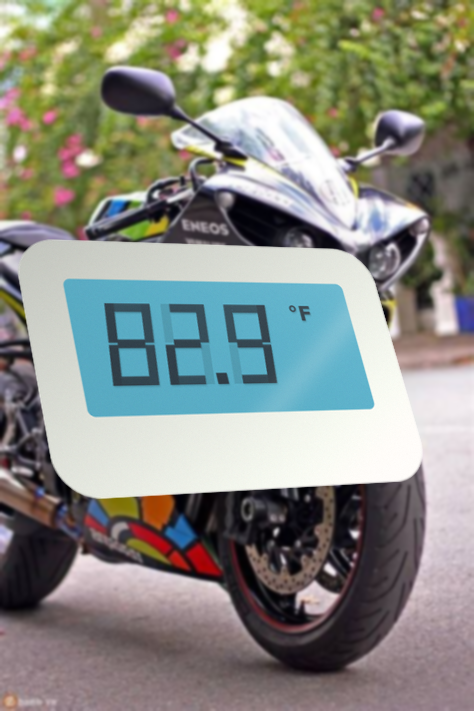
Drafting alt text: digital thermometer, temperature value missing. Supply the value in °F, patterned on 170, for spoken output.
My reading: 82.9
